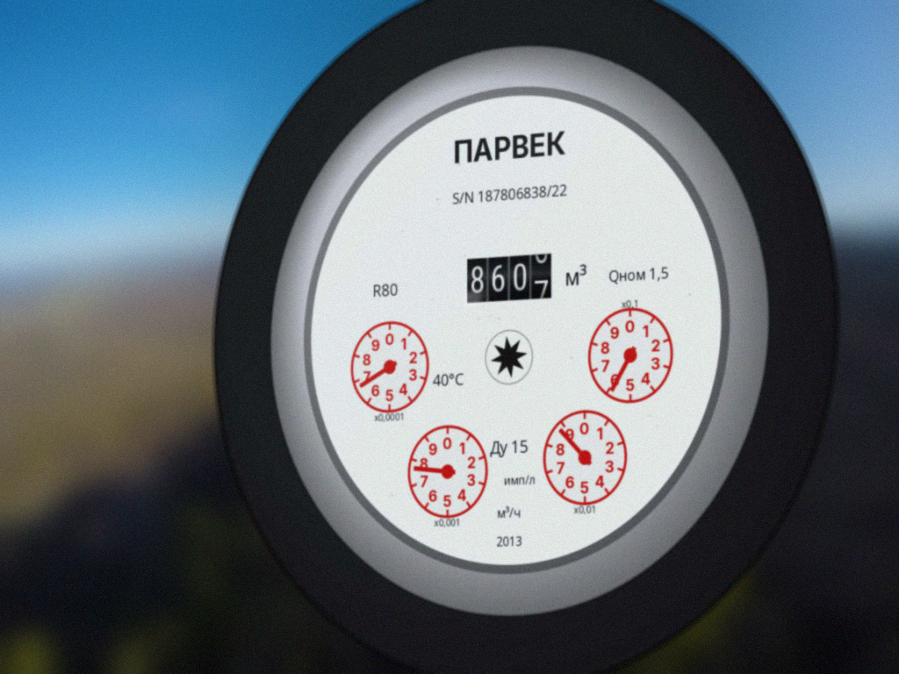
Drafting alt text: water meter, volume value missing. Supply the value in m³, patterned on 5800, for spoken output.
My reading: 8606.5876
